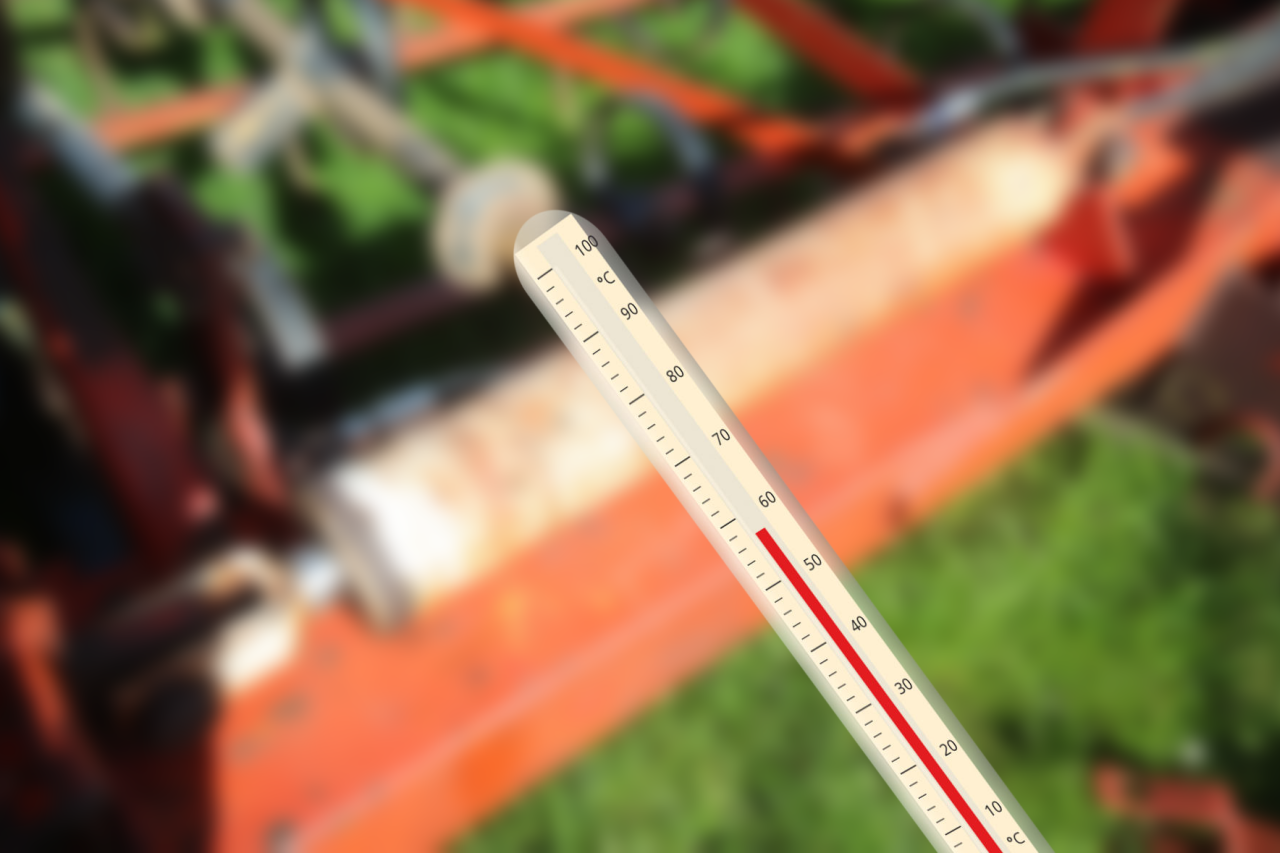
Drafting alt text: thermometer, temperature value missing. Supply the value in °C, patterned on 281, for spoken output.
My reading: 57
